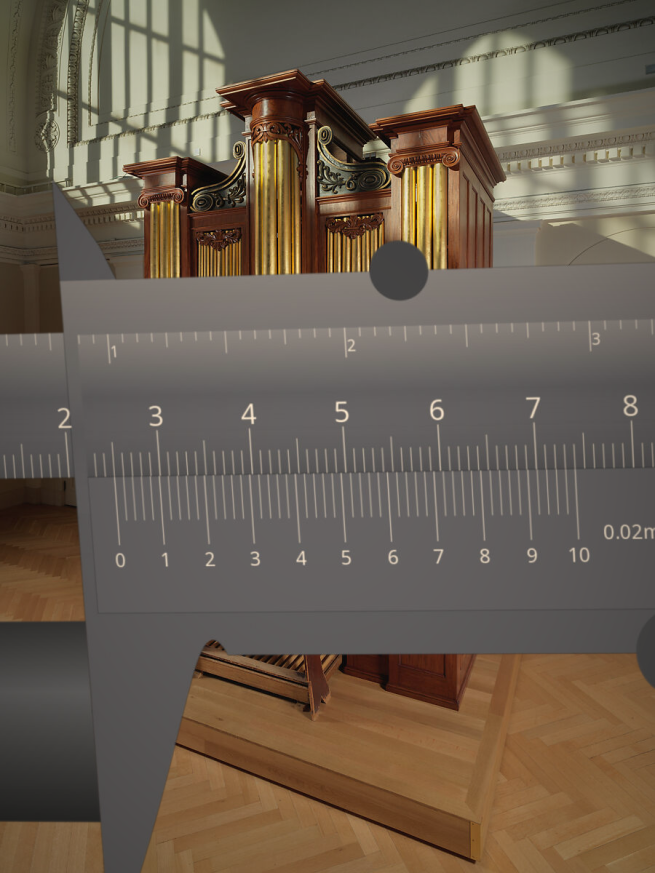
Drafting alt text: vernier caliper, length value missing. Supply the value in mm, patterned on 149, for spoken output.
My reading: 25.0
